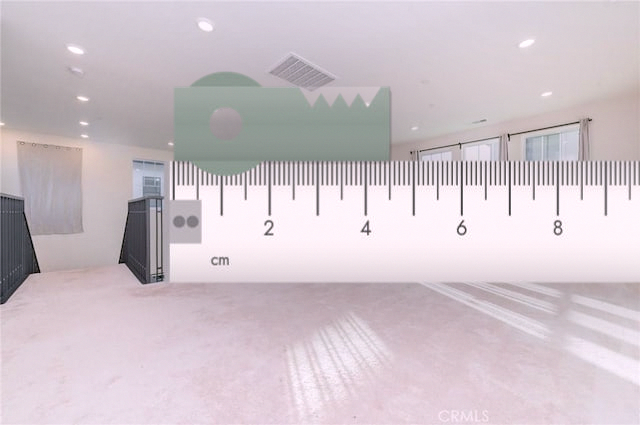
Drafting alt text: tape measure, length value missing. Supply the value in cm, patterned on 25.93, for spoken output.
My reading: 4.5
